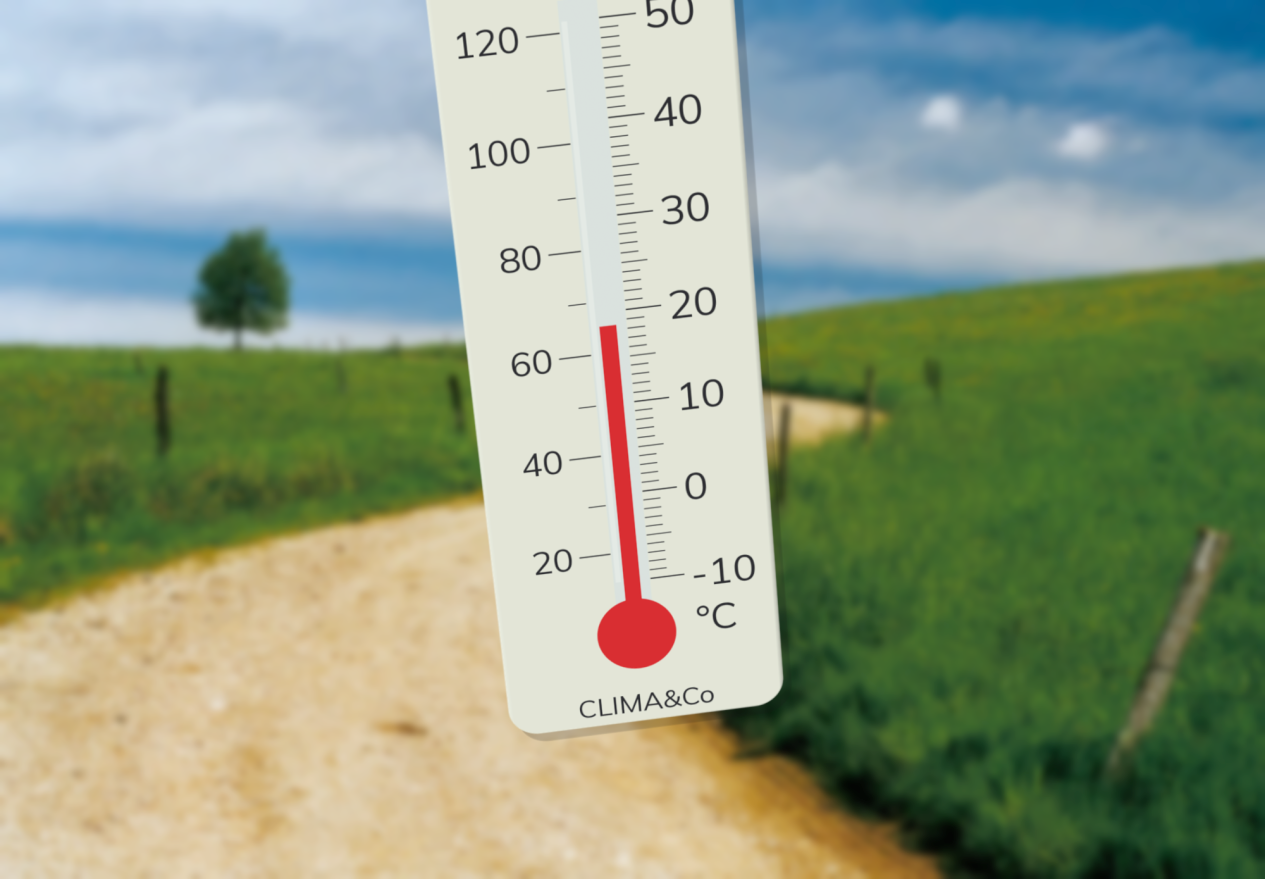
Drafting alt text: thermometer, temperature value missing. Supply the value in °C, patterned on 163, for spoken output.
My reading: 18.5
